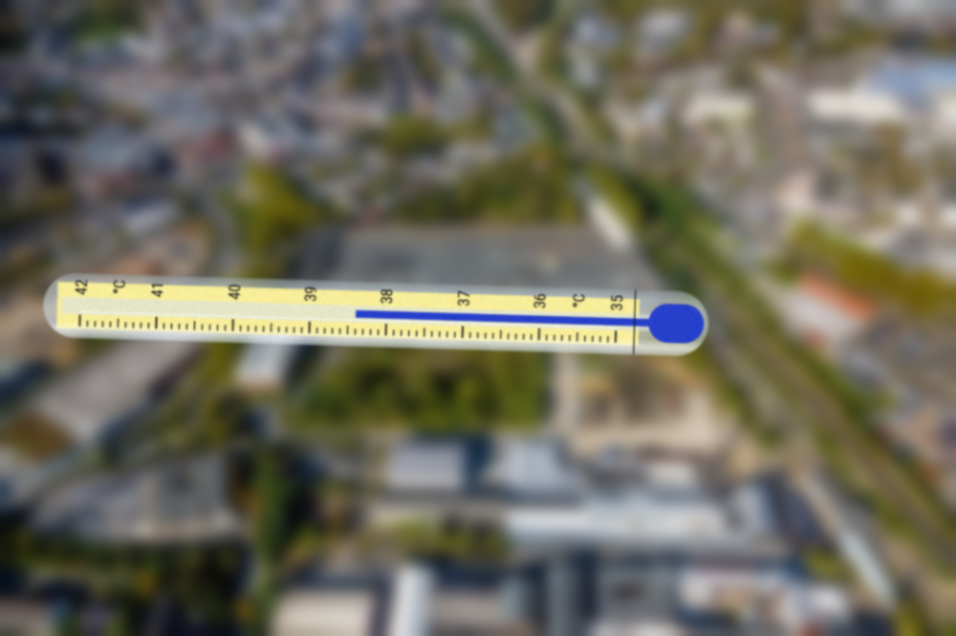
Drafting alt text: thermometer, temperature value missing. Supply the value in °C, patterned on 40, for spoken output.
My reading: 38.4
